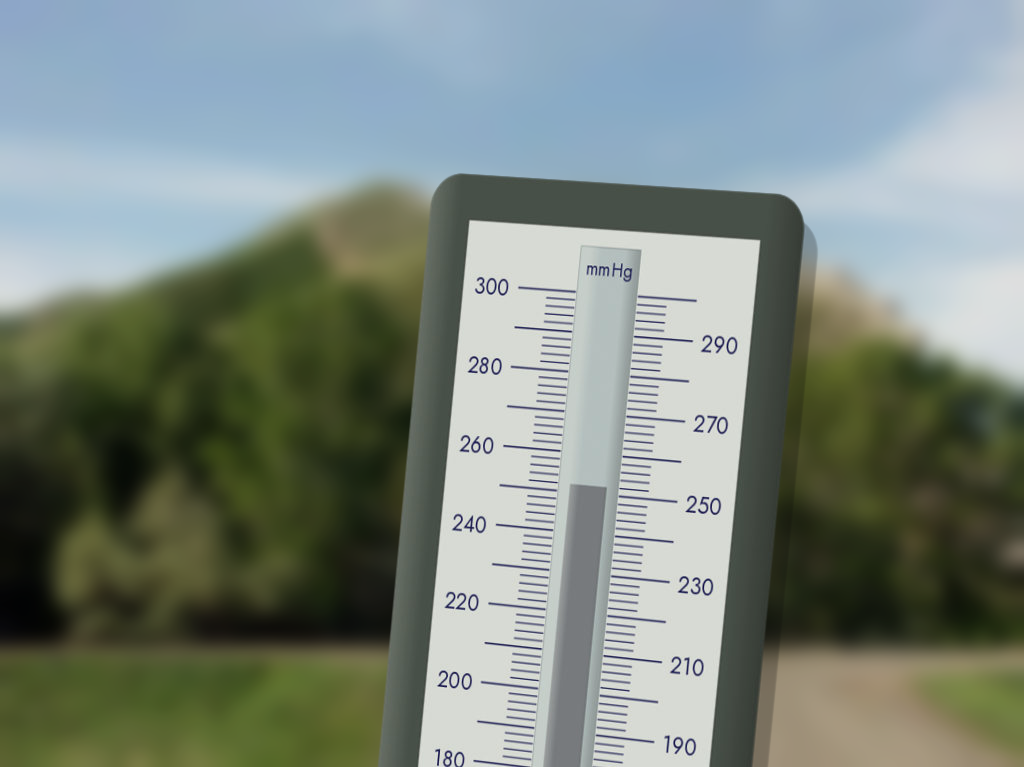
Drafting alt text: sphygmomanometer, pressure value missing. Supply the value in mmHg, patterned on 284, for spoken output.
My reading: 252
